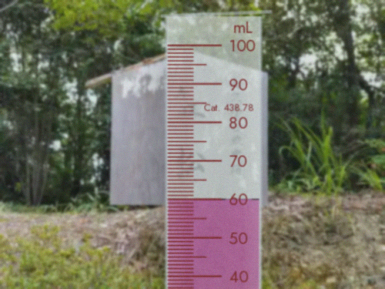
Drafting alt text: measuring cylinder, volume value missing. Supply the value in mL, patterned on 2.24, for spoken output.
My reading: 60
